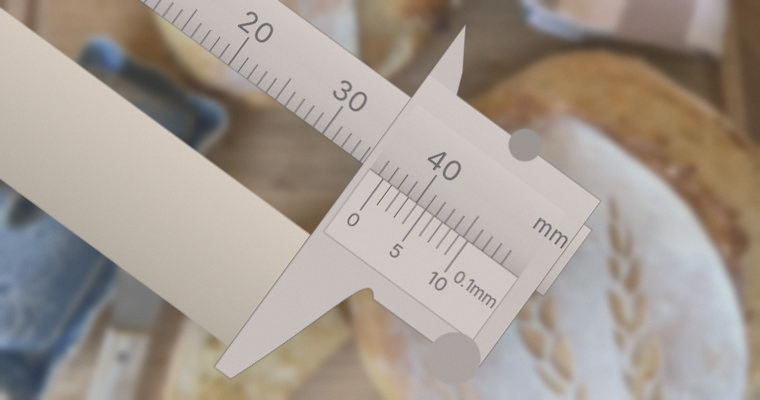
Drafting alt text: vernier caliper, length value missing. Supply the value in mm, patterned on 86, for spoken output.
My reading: 36.5
